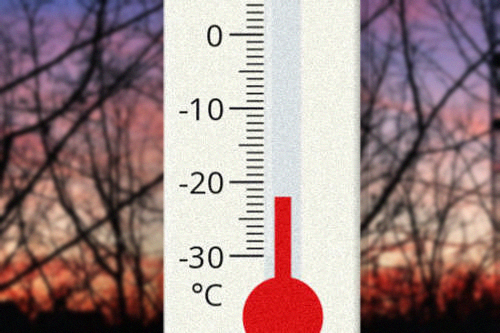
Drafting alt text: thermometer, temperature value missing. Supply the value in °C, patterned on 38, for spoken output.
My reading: -22
